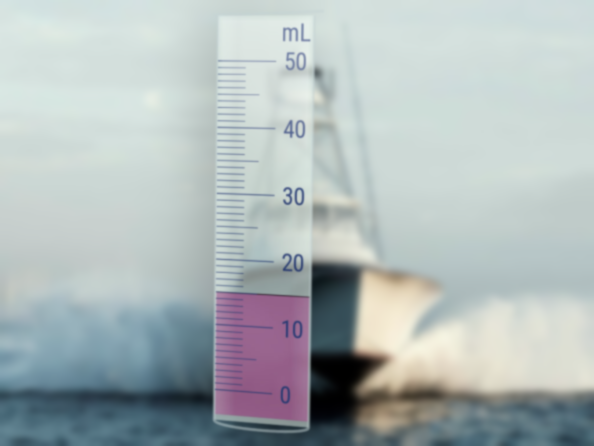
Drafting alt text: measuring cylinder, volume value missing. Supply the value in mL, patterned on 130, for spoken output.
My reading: 15
